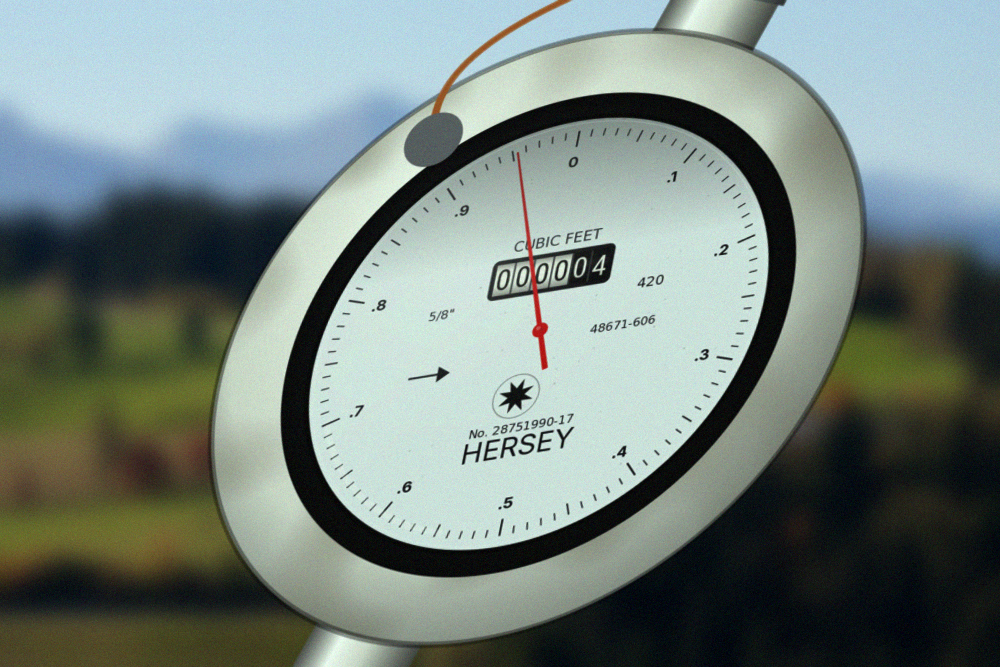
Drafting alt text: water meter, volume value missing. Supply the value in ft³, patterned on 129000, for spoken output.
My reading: 3.95
